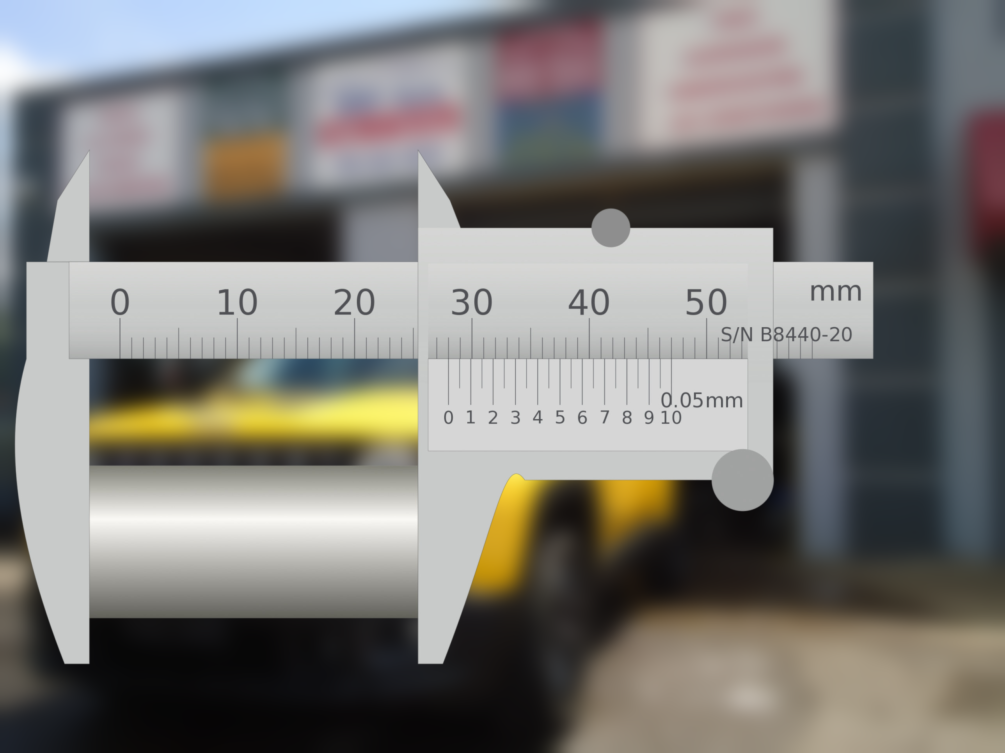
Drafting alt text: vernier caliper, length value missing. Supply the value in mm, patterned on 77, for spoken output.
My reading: 28.0
